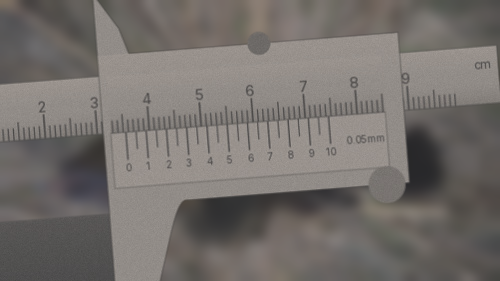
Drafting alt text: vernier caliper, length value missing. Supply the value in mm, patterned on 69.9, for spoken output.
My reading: 35.5
